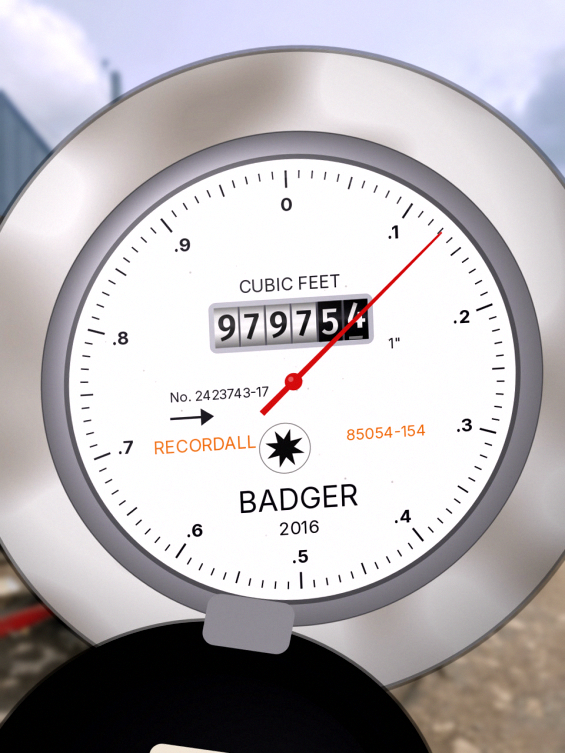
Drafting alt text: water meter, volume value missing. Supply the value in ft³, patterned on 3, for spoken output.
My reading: 979754.13
